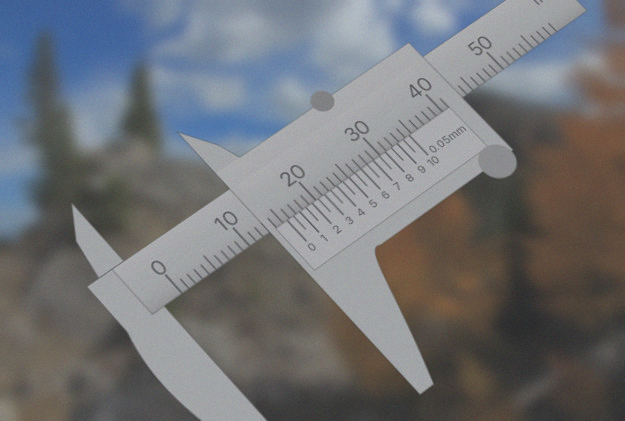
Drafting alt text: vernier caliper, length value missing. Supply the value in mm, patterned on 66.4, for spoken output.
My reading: 15.6
